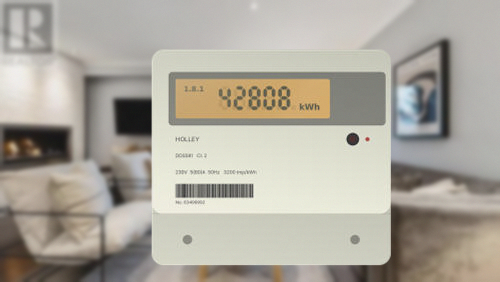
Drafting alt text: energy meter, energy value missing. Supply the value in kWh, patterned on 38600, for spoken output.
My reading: 42808
